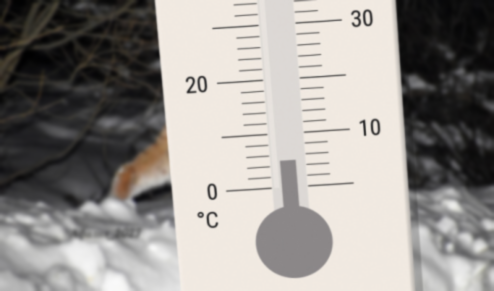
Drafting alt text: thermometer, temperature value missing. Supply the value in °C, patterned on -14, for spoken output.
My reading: 5
